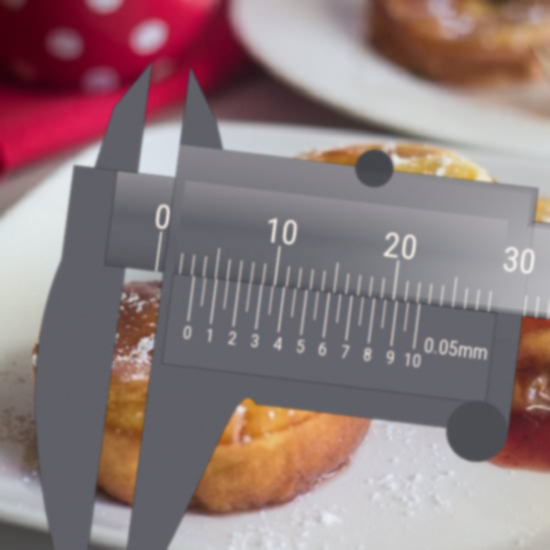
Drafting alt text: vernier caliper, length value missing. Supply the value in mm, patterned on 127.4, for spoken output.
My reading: 3.2
